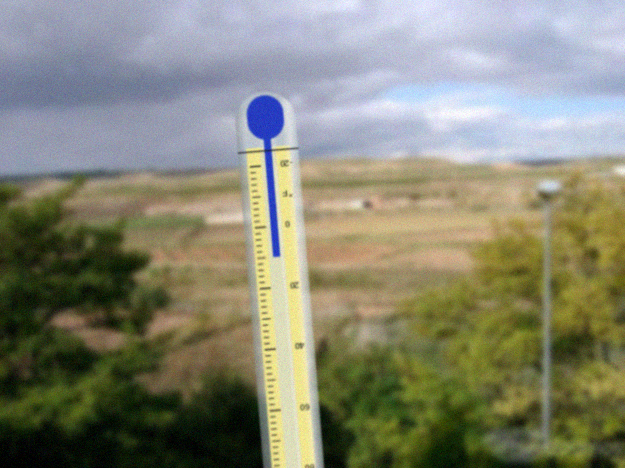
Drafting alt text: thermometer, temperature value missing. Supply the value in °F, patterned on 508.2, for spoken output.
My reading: 10
